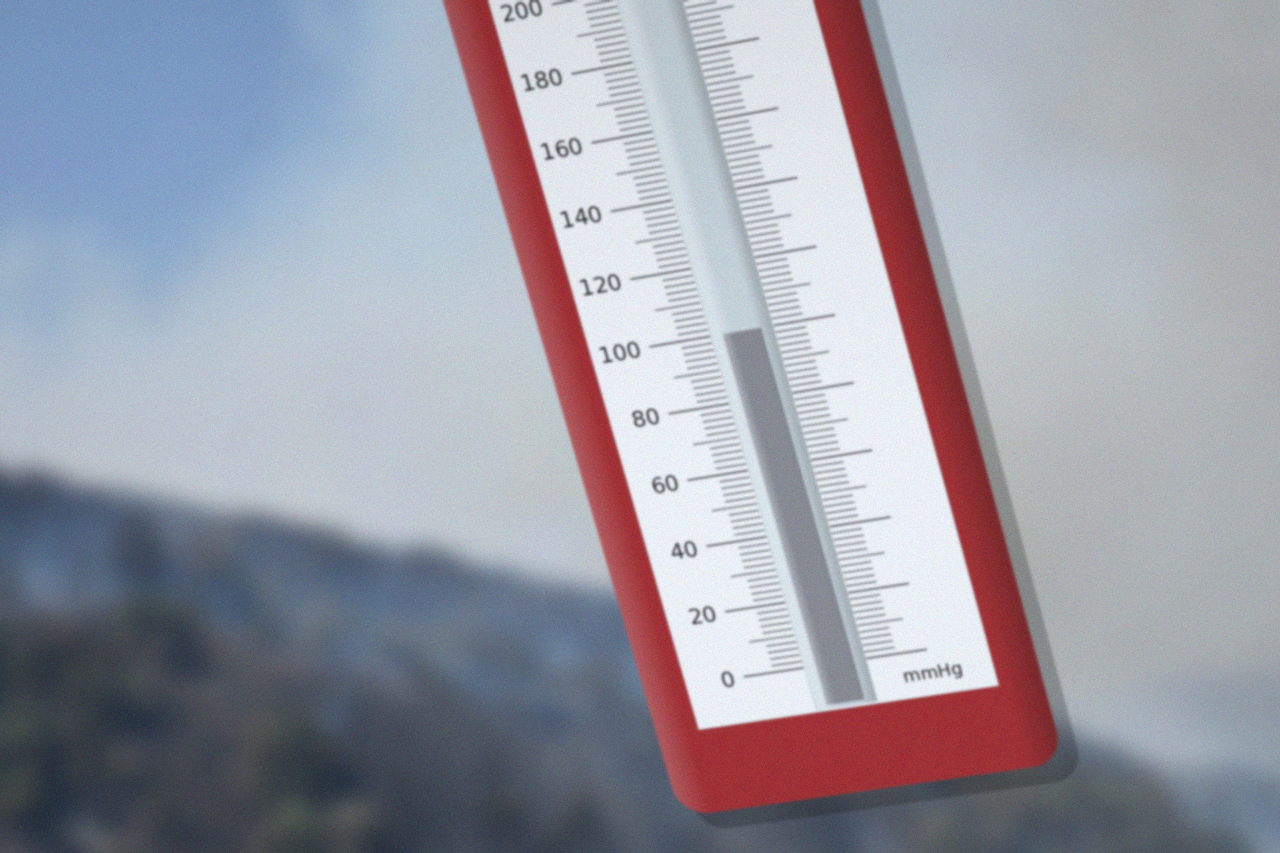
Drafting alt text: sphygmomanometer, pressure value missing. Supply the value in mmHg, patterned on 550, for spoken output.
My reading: 100
